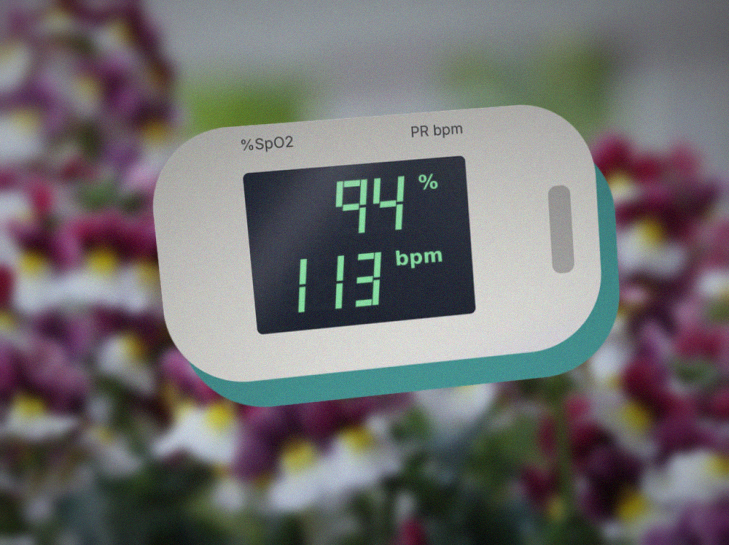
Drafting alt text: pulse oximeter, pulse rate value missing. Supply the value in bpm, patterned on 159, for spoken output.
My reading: 113
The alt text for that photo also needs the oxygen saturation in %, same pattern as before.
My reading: 94
